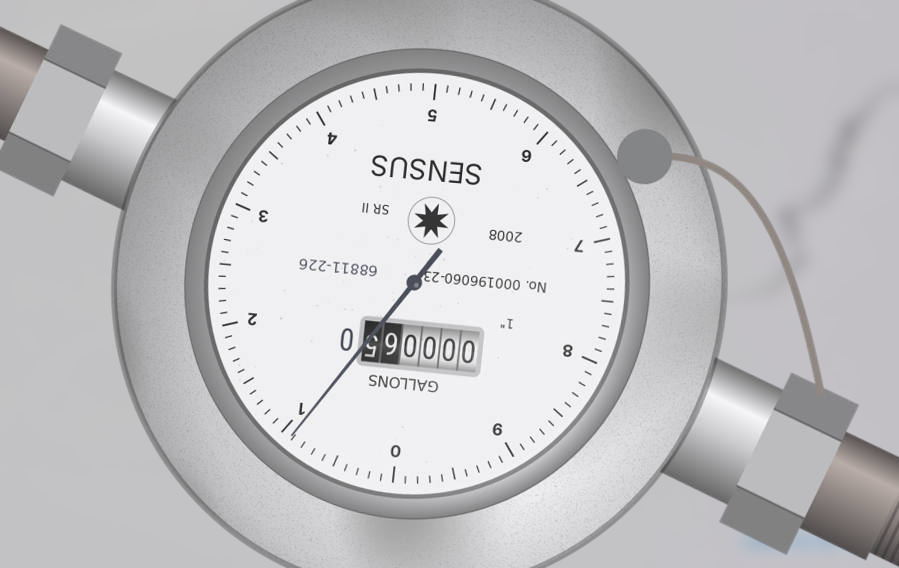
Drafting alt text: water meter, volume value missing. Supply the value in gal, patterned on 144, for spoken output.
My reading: 650.9
